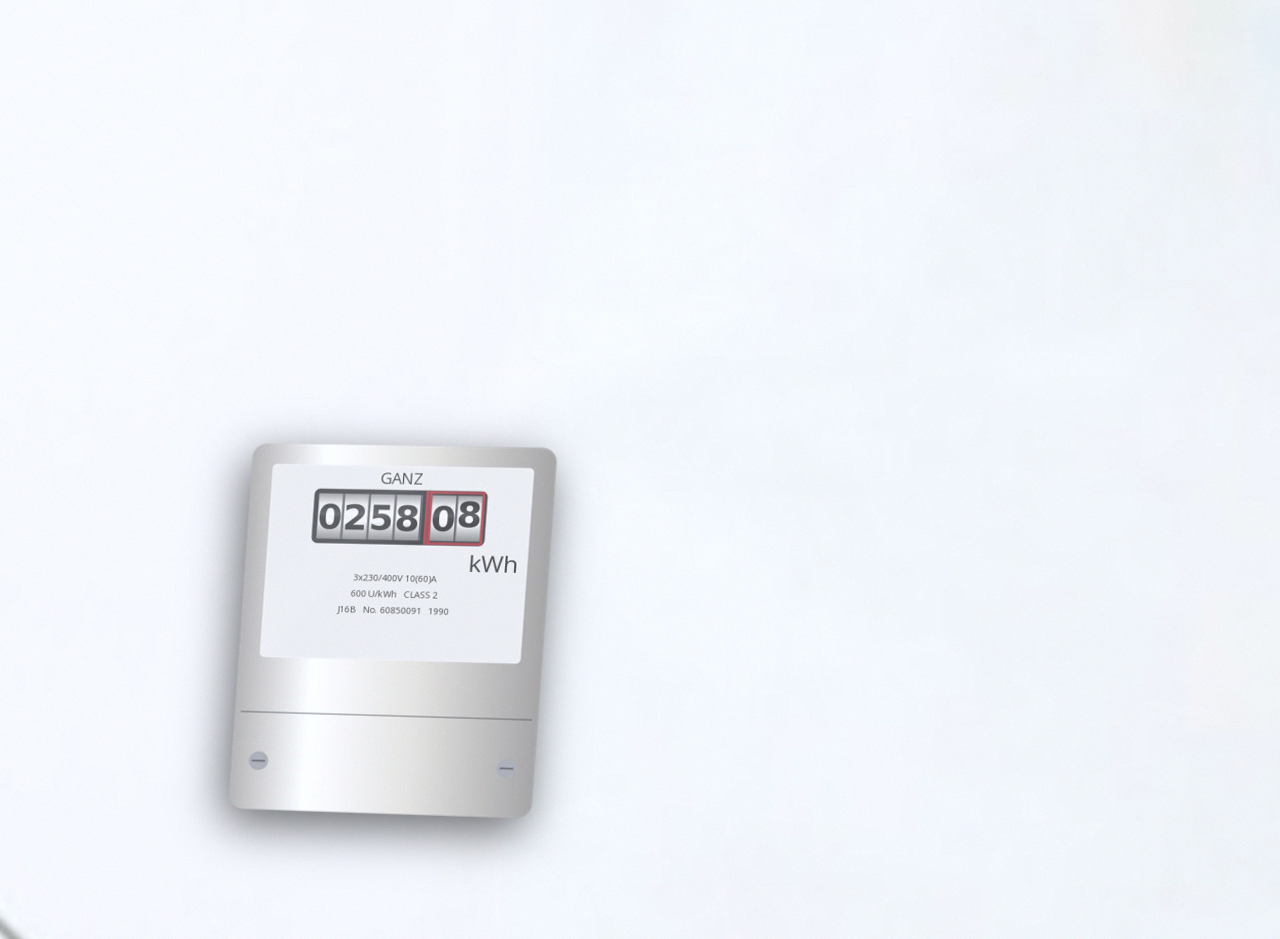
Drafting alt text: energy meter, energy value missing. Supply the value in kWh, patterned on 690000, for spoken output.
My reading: 258.08
